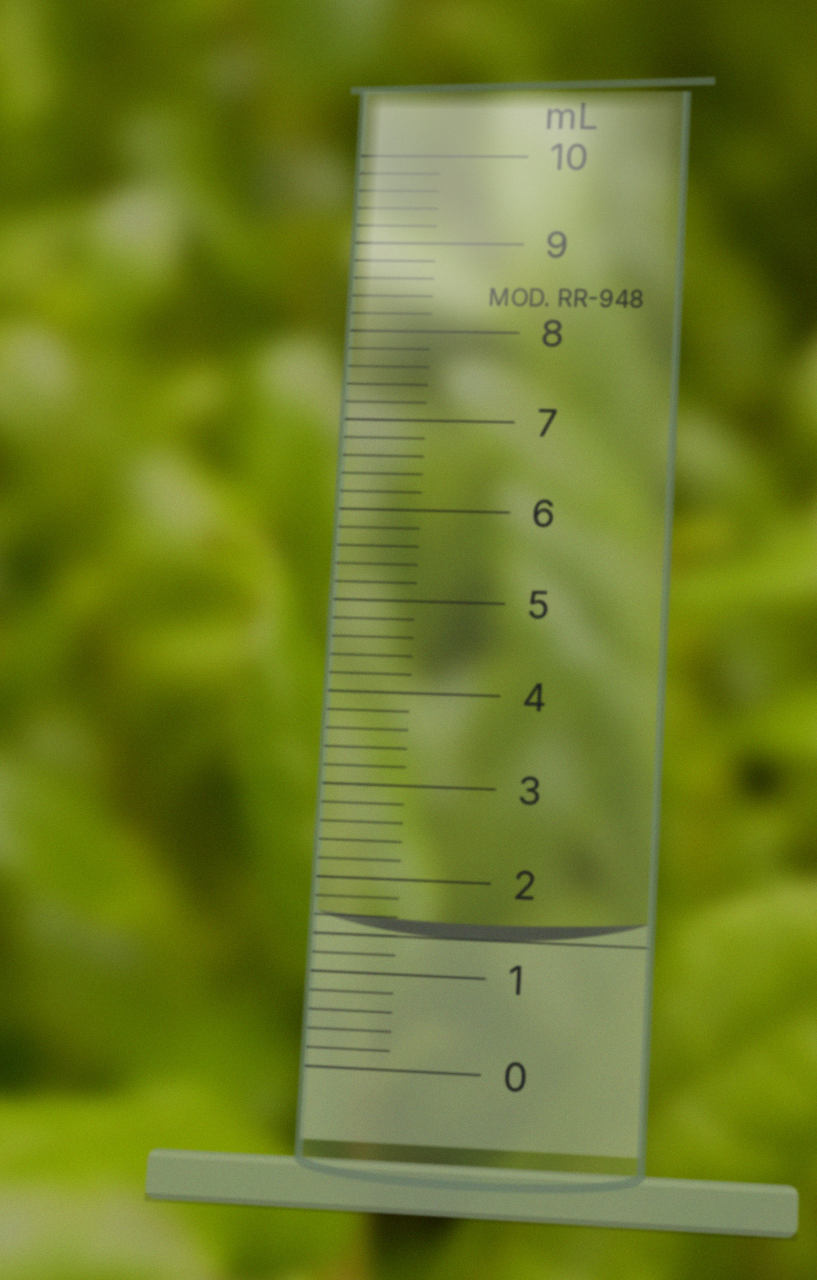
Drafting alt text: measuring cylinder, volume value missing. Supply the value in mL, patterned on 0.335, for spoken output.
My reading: 1.4
